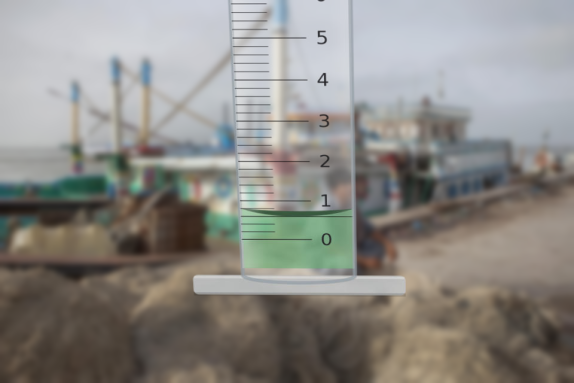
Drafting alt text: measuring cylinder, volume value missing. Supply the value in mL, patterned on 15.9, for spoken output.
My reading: 0.6
